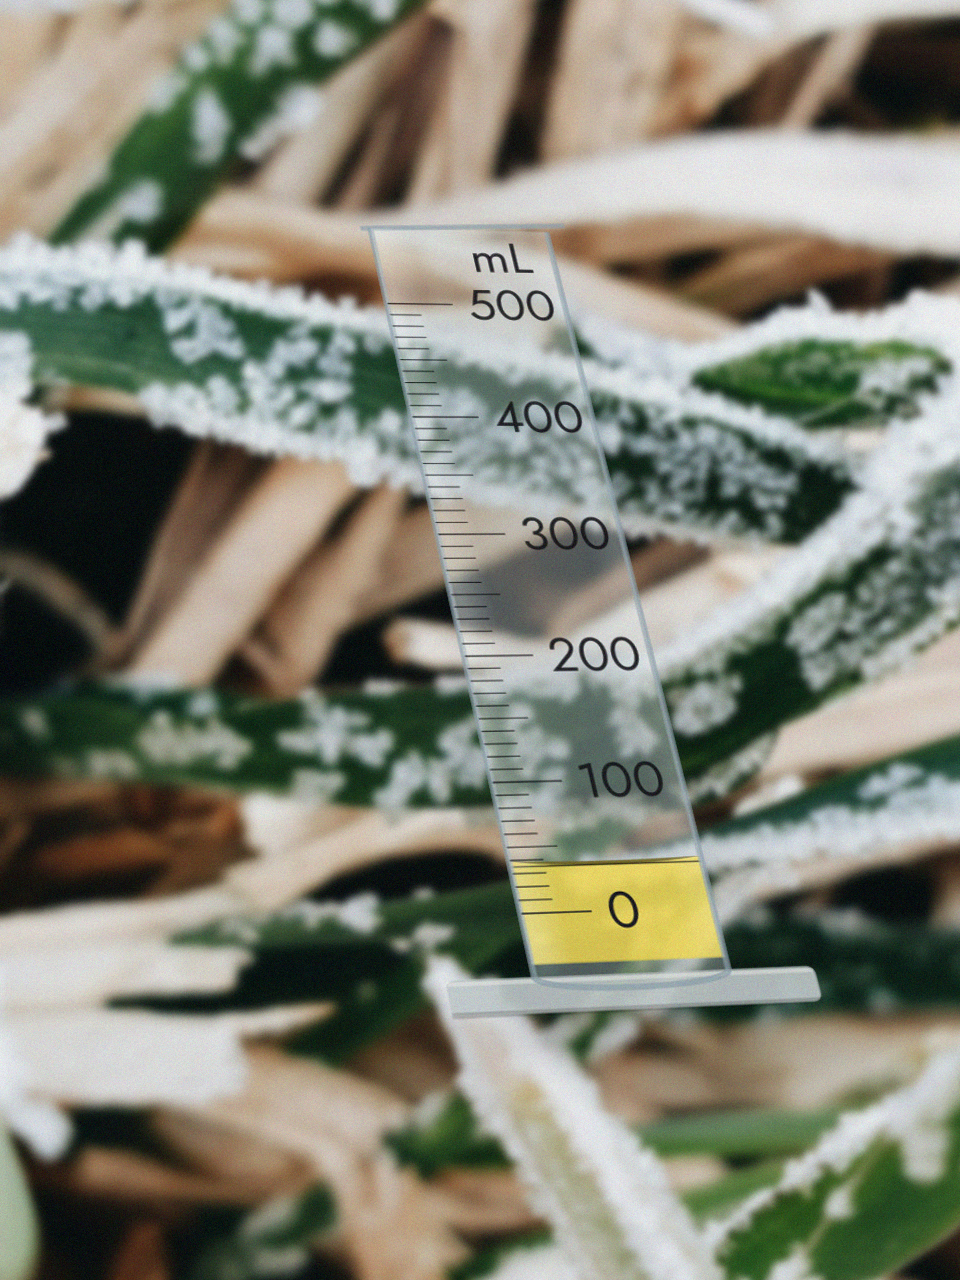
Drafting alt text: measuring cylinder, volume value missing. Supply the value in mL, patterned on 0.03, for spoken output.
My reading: 35
